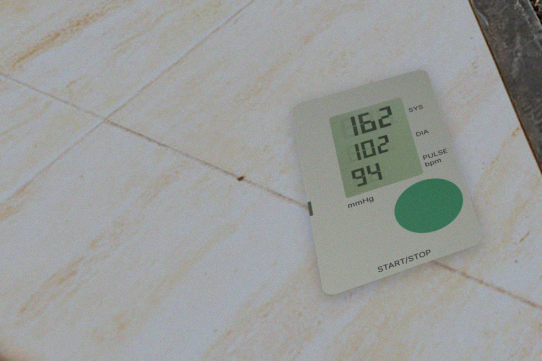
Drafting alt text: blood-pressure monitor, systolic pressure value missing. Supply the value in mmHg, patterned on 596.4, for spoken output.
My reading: 162
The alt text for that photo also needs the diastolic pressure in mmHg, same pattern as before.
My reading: 102
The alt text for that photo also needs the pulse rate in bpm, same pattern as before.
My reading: 94
